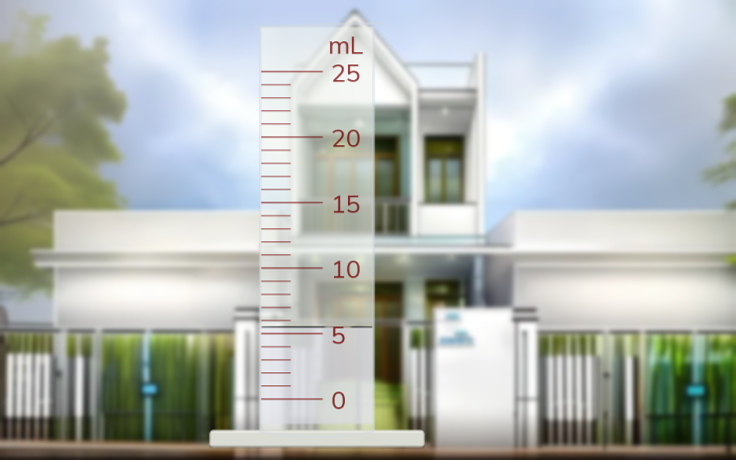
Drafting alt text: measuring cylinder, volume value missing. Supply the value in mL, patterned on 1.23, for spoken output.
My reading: 5.5
